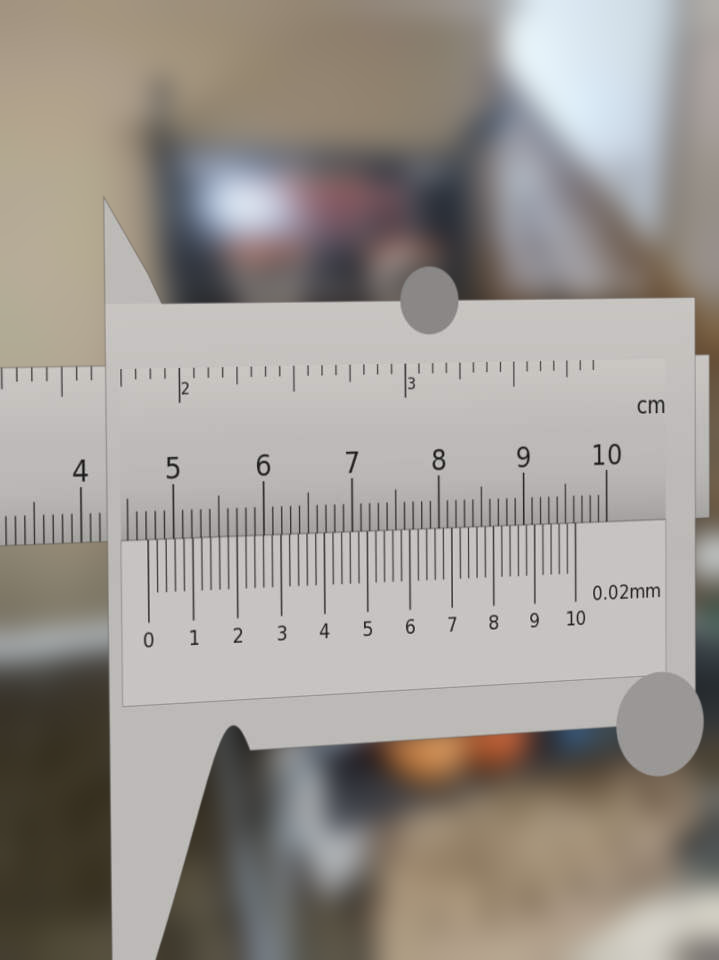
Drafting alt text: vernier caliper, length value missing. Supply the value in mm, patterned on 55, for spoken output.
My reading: 47.2
